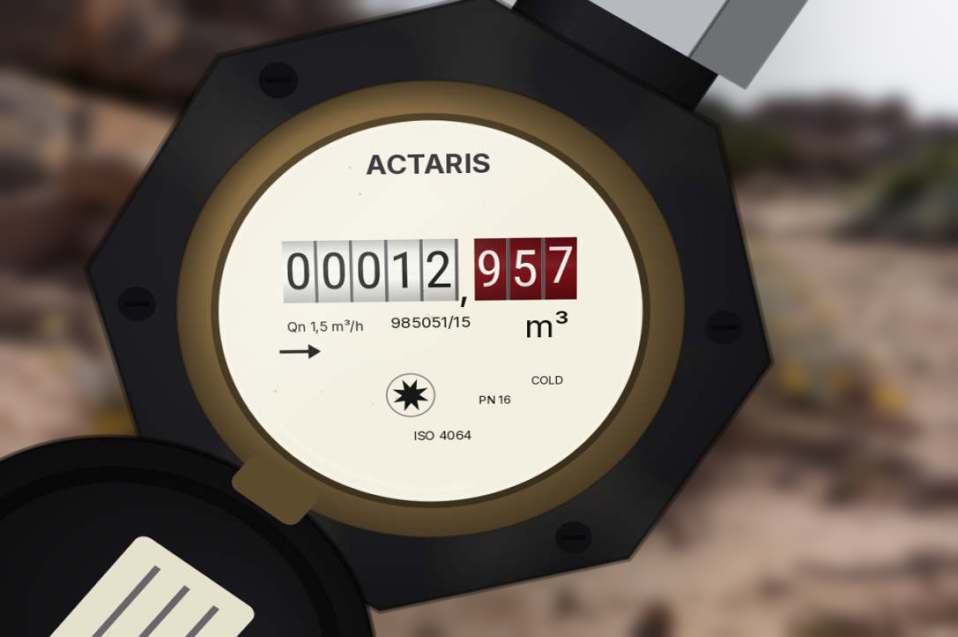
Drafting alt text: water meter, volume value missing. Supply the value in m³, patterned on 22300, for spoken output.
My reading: 12.957
